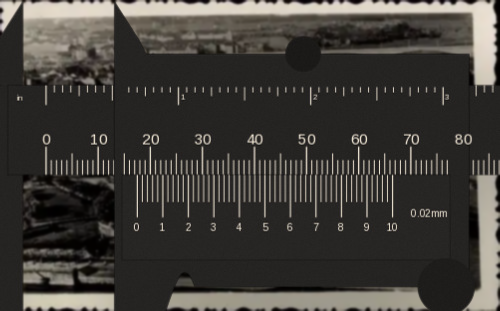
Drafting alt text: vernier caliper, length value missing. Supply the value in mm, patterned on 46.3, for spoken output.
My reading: 17.5
